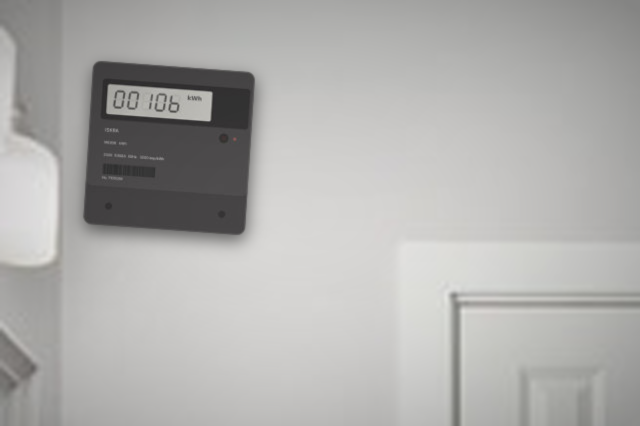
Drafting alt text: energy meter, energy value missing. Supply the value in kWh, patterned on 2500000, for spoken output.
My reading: 106
